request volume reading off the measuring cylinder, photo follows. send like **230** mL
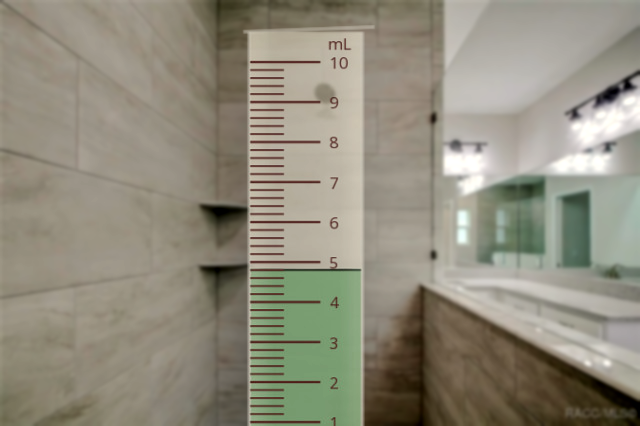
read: **4.8** mL
